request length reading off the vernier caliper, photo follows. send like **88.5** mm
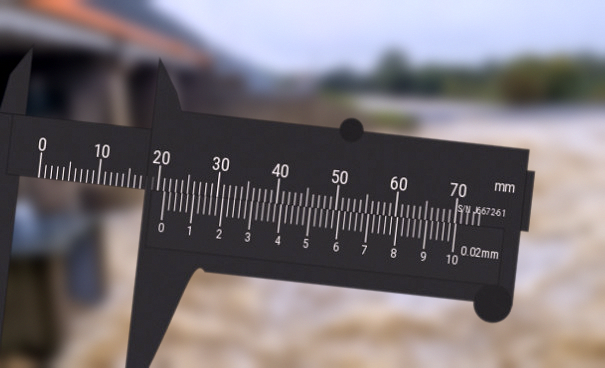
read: **21.2** mm
